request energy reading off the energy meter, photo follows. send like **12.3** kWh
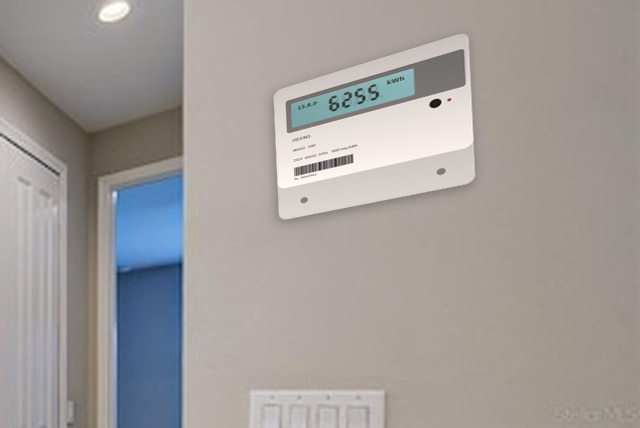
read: **6255** kWh
